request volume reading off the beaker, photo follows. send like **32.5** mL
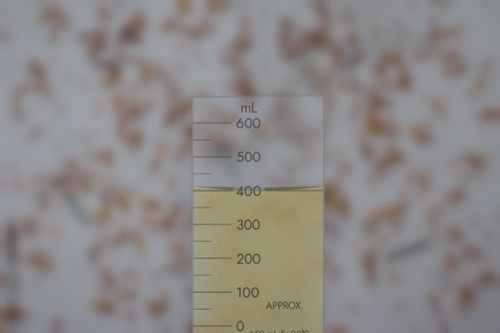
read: **400** mL
